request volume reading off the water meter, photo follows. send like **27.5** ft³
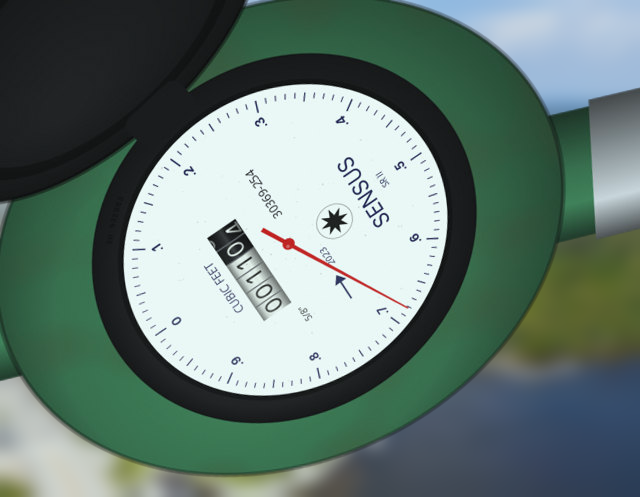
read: **1103.68** ft³
